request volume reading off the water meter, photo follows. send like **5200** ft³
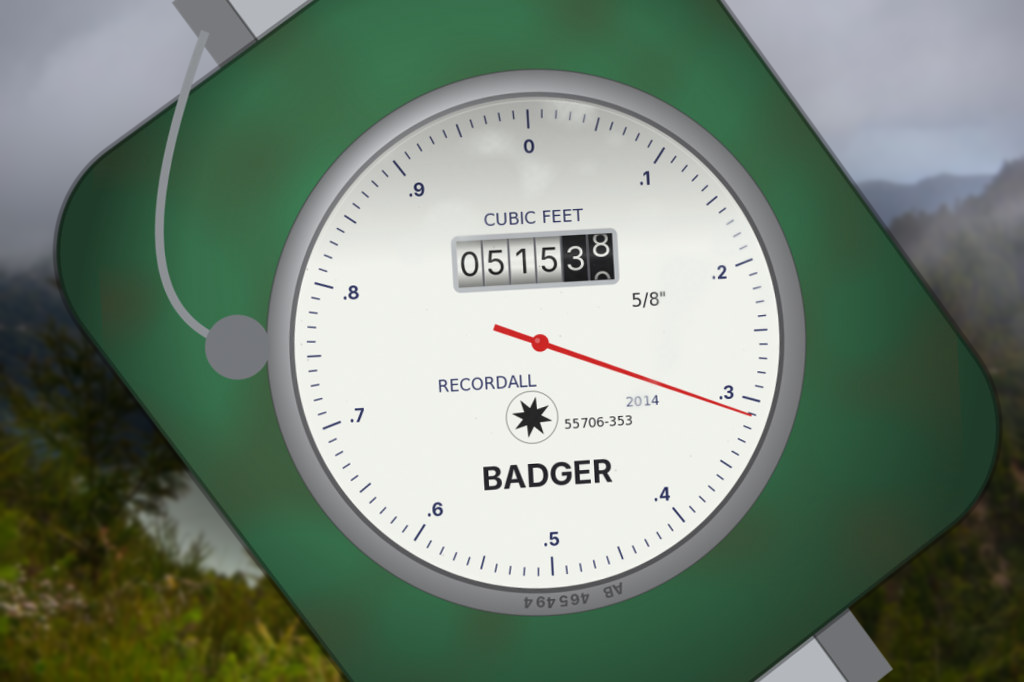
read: **51538.31** ft³
